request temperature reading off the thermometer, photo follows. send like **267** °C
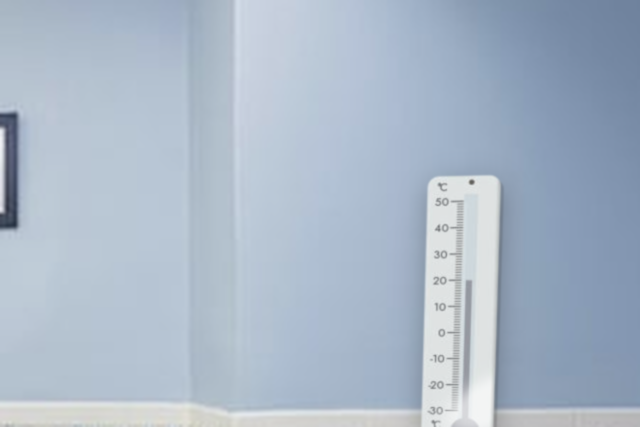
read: **20** °C
